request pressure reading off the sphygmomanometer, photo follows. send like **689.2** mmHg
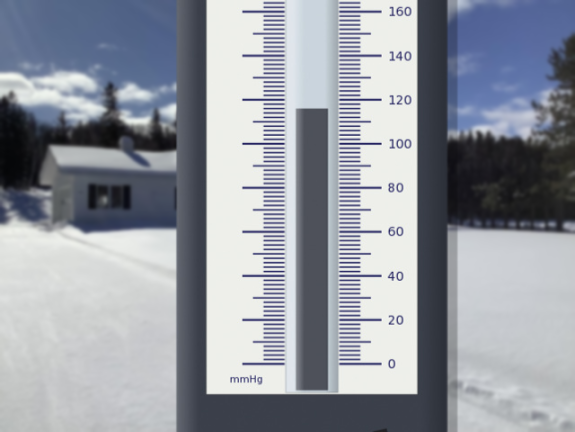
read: **116** mmHg
